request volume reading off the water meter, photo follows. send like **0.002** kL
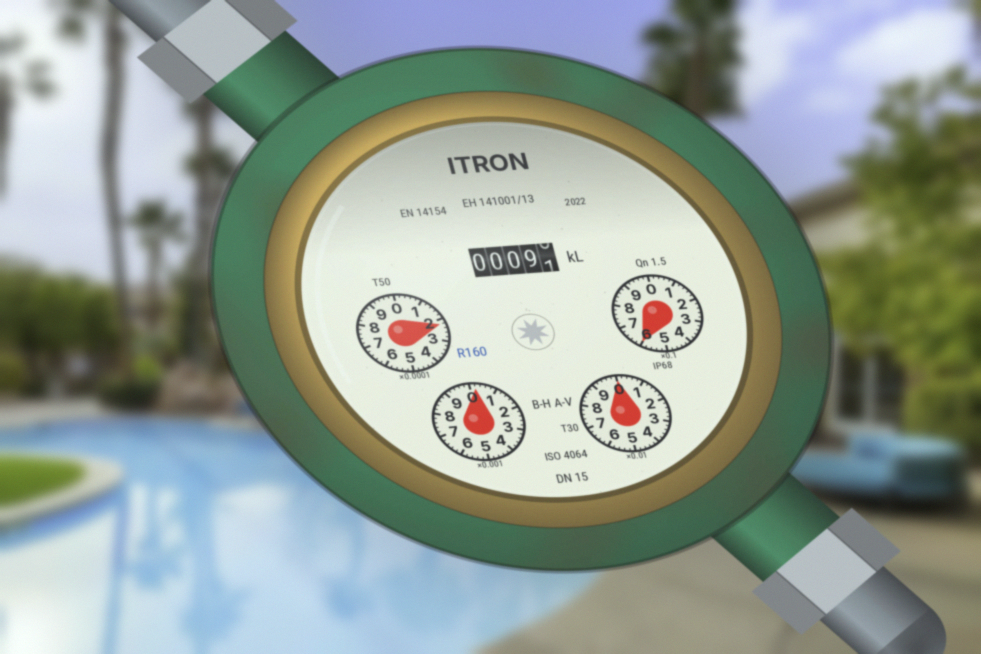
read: **90.6002** kL
